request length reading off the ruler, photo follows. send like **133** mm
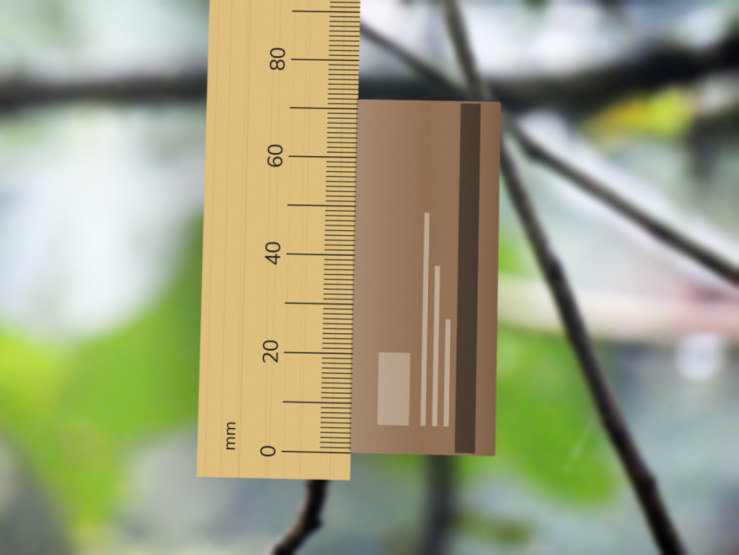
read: **72** mm
